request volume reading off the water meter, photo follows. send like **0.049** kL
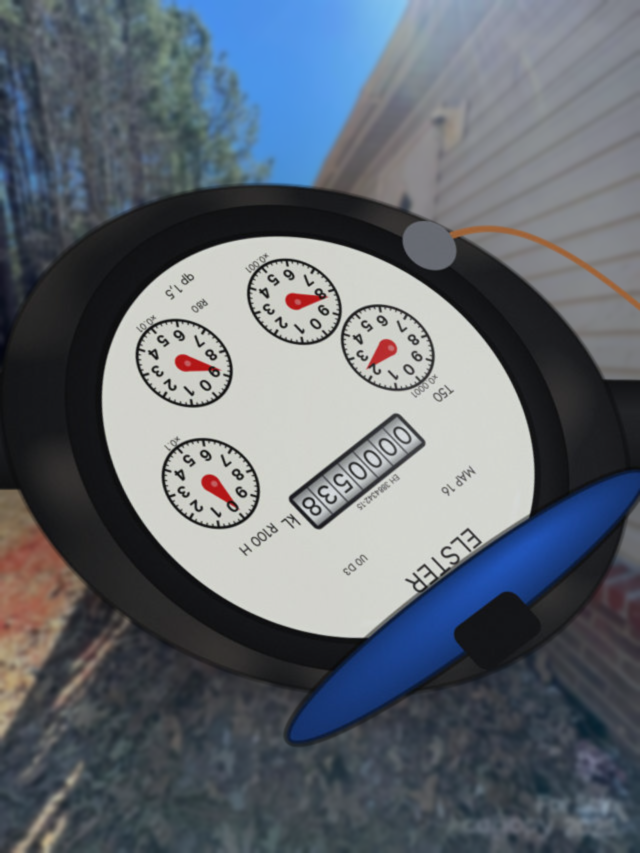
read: **537.9882** kL
